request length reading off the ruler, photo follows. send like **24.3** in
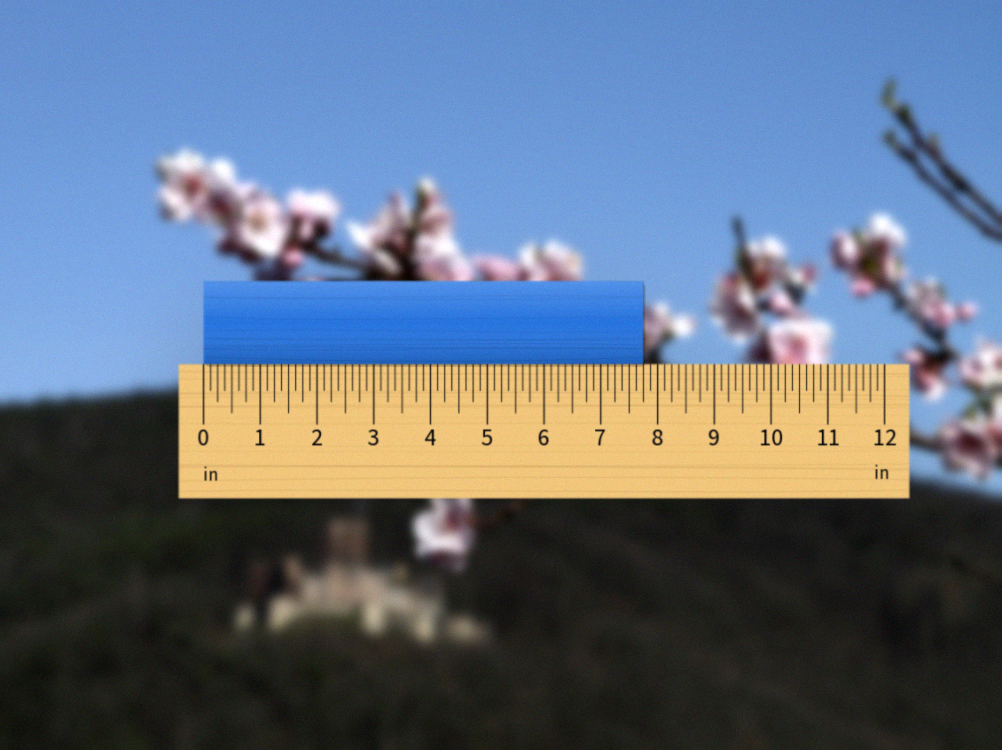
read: **7.75** in
